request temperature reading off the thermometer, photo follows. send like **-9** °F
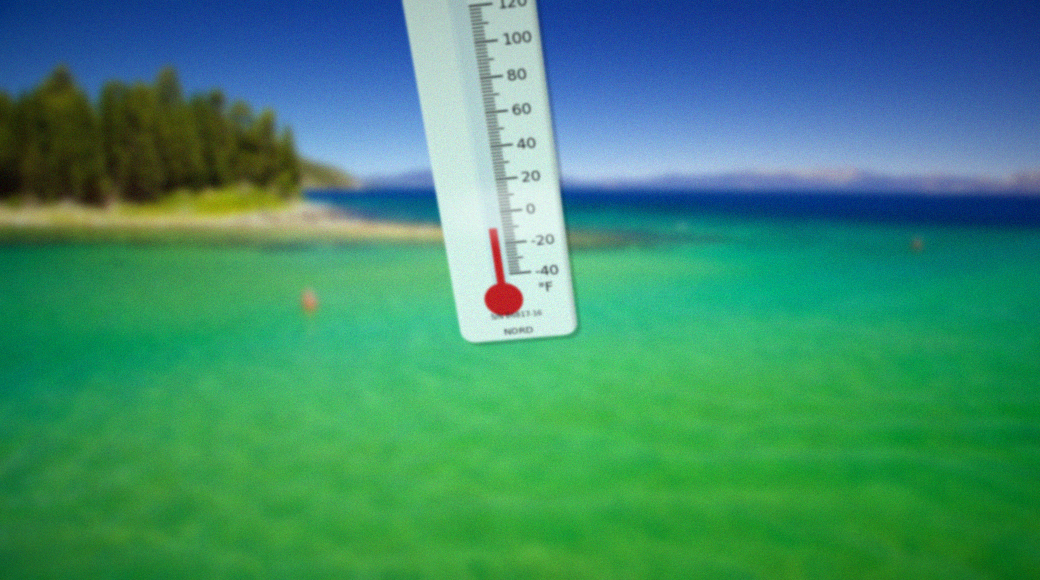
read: **-10** °F
